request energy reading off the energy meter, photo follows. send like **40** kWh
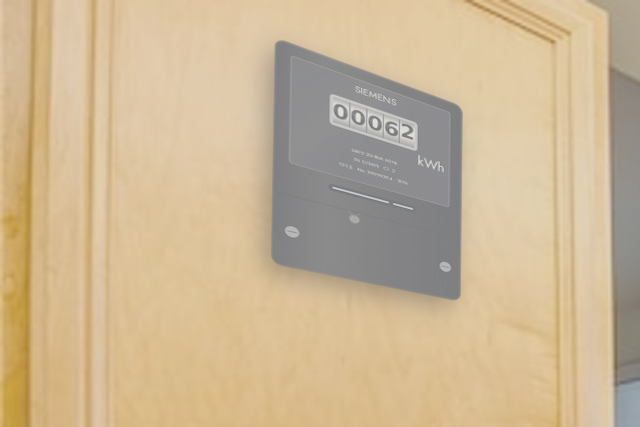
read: **62** kWh
